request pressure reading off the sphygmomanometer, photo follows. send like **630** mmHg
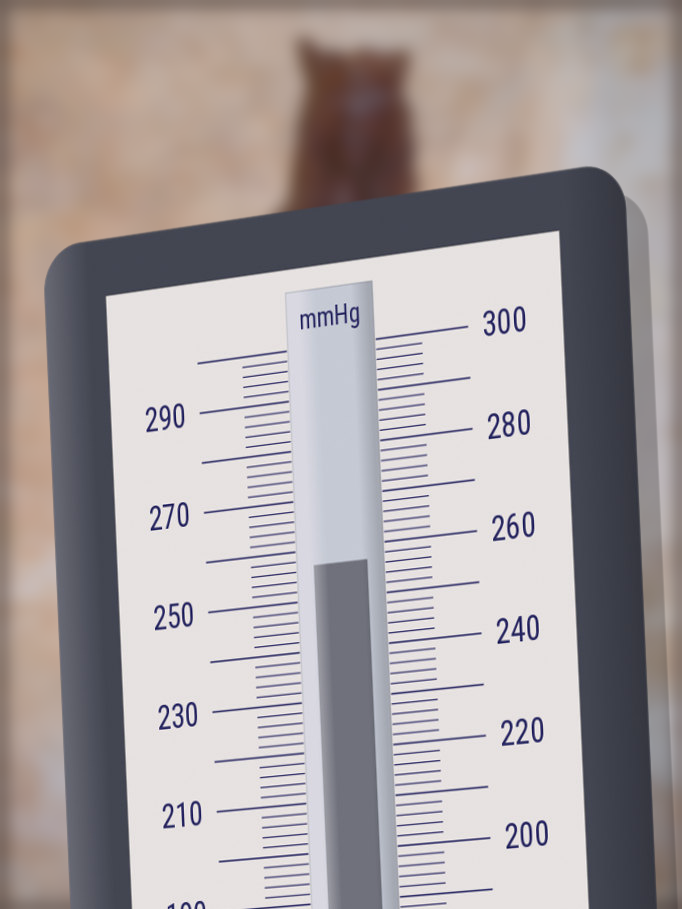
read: **257** mmHg
